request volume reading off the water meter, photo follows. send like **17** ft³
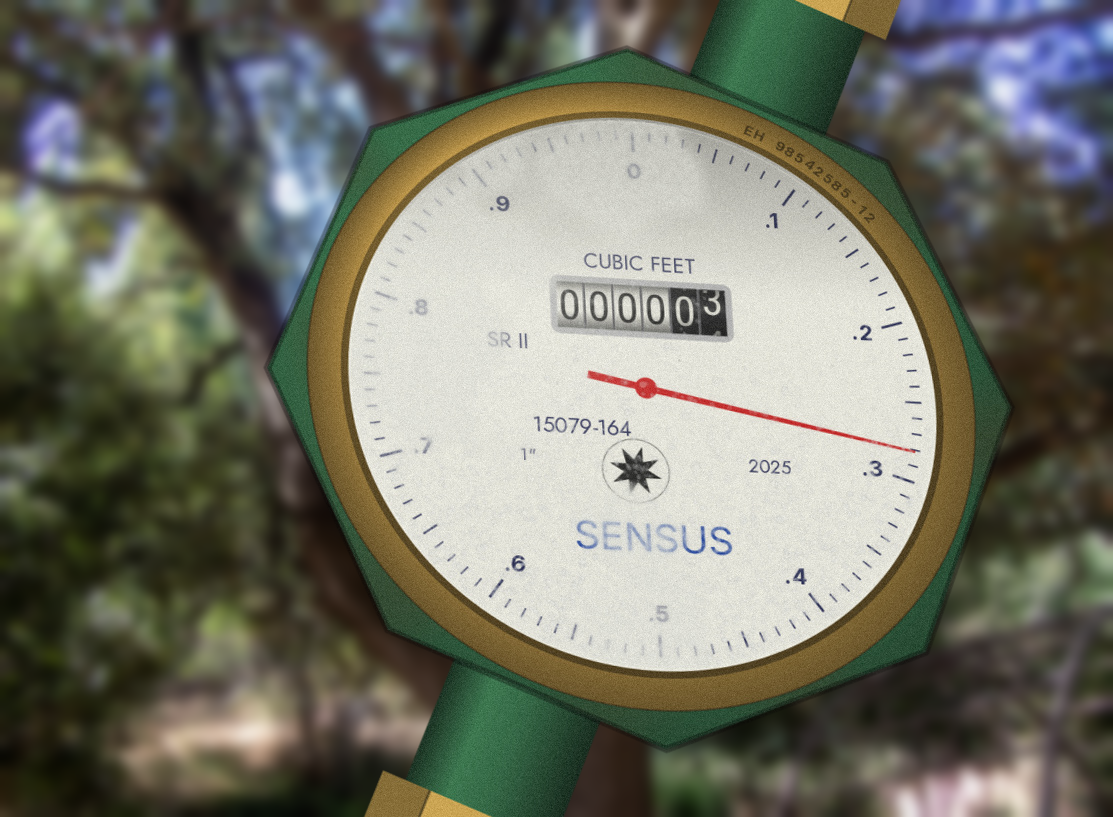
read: **3.28** ft³
